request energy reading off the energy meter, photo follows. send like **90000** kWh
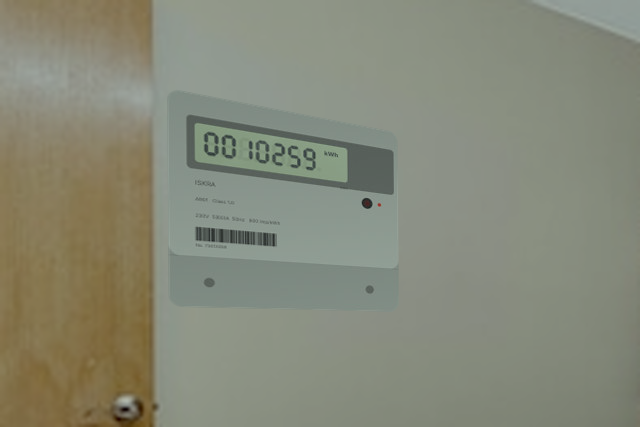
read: **10259** kWh
